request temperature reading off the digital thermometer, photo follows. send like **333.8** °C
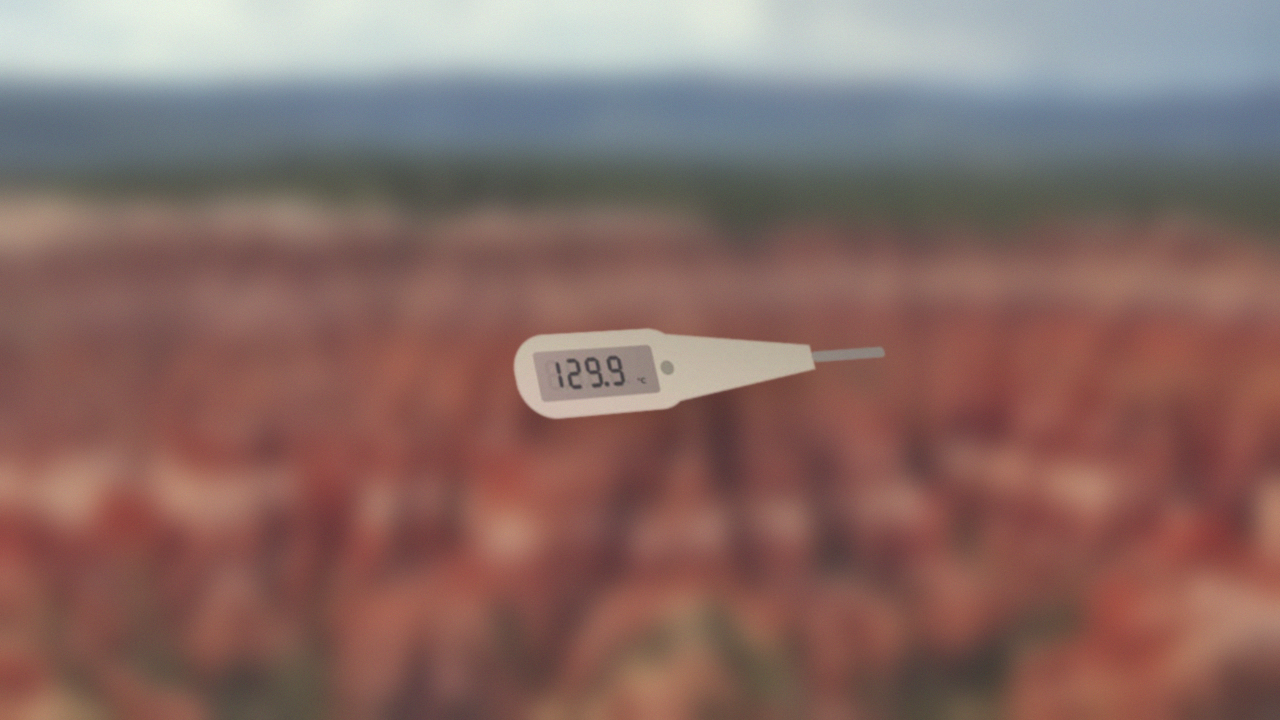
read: **129.9** °C
